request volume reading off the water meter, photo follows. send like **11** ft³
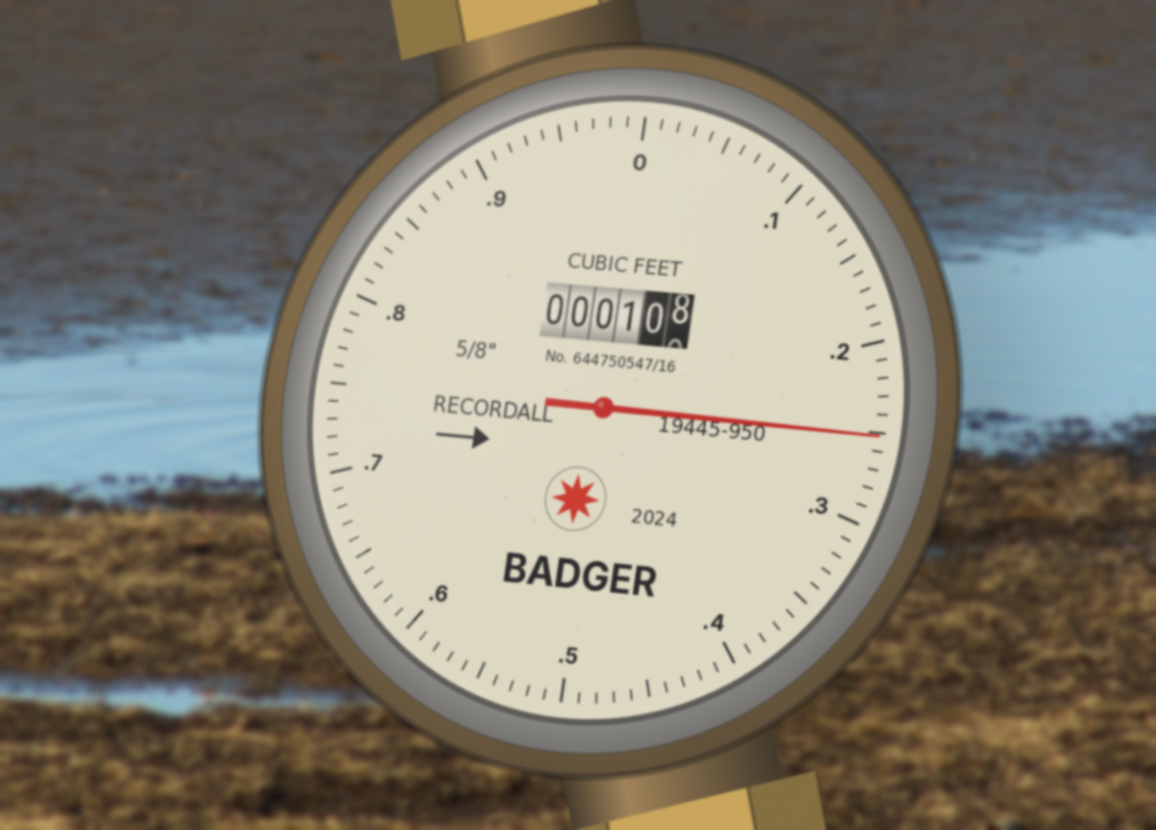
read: **108.25** ft³
